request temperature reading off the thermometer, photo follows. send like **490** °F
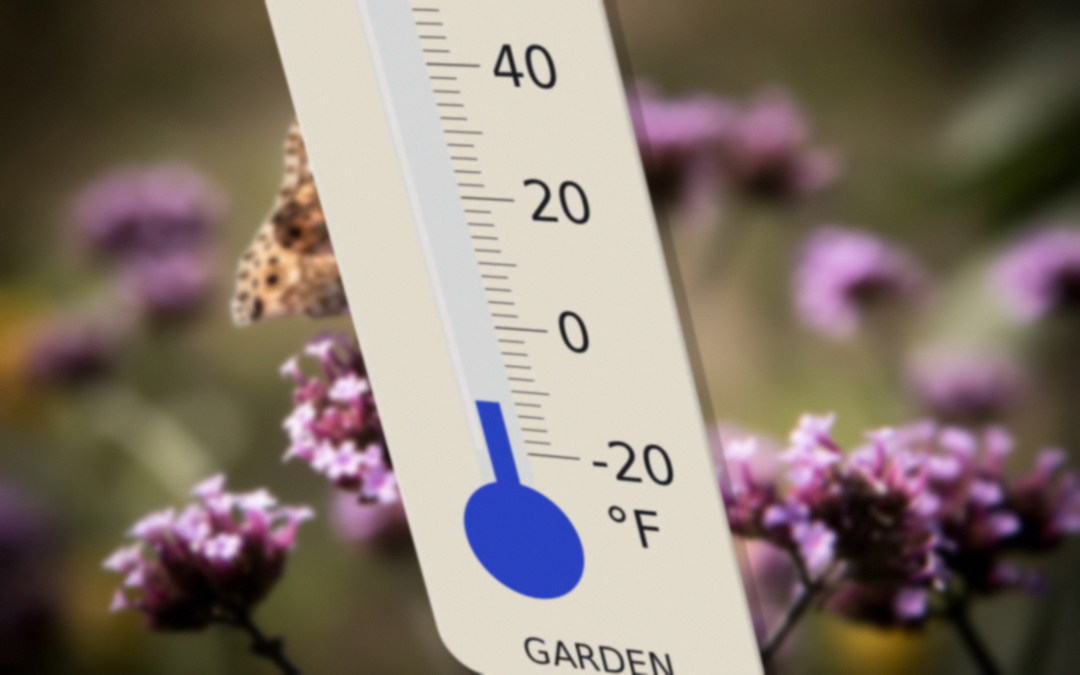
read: **-12** °F
